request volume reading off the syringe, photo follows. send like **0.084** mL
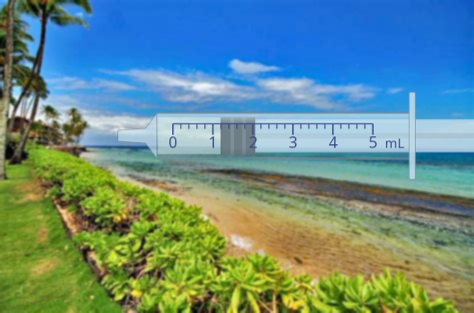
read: **1.2** mL
